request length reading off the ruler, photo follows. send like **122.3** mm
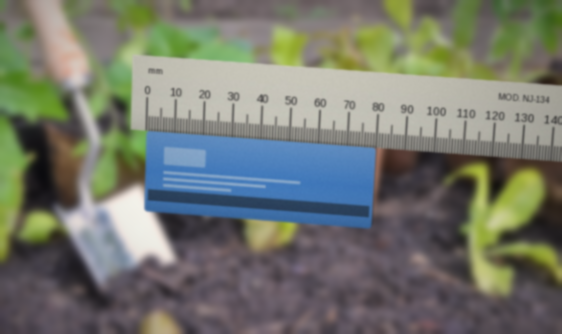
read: **80** mm
